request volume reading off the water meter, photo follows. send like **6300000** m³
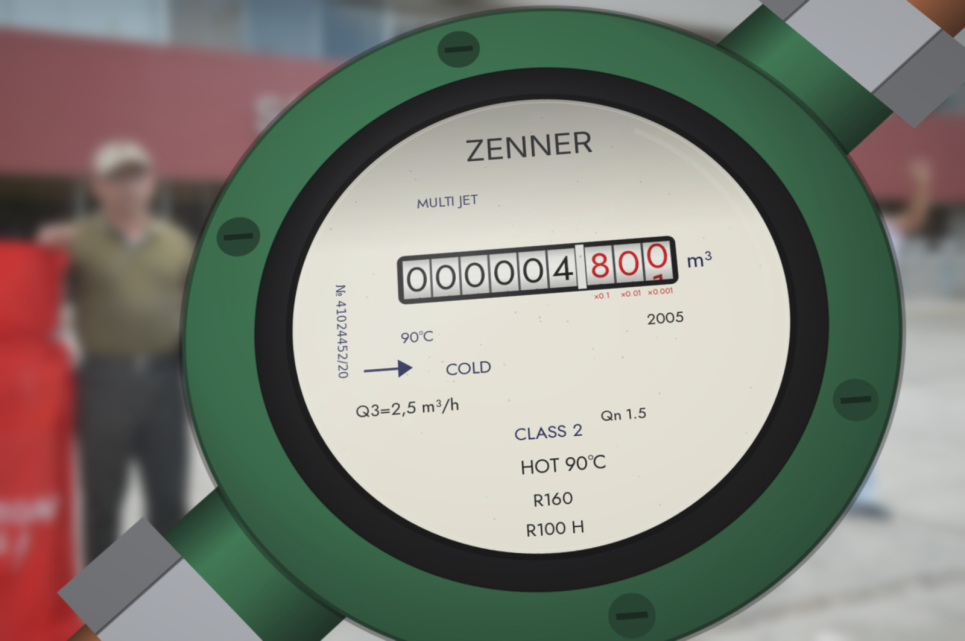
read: **4.800** m³
